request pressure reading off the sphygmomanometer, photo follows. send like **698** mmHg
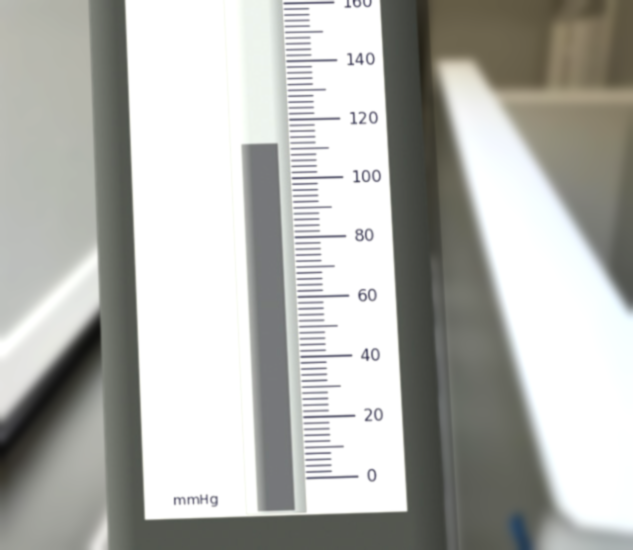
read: **112** mmHg
